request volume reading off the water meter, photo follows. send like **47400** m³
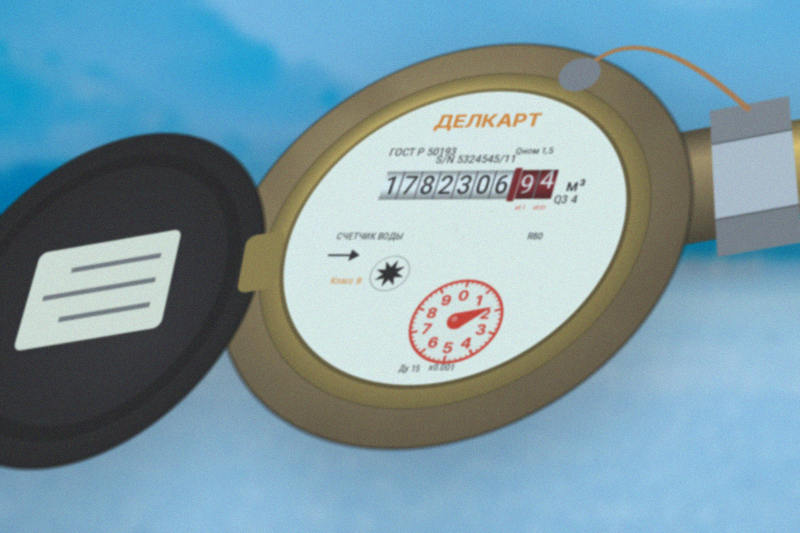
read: **1782306.941** m³
